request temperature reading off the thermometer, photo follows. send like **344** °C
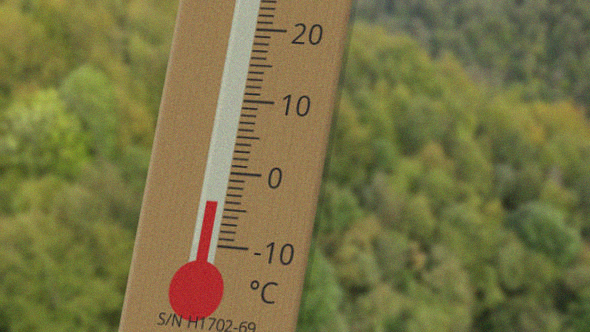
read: **-4** °C
